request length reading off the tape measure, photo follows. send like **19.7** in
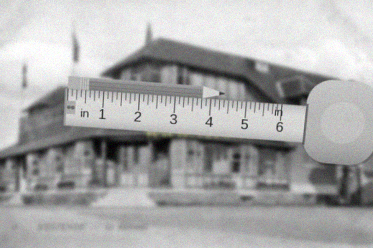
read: **4.375** in
